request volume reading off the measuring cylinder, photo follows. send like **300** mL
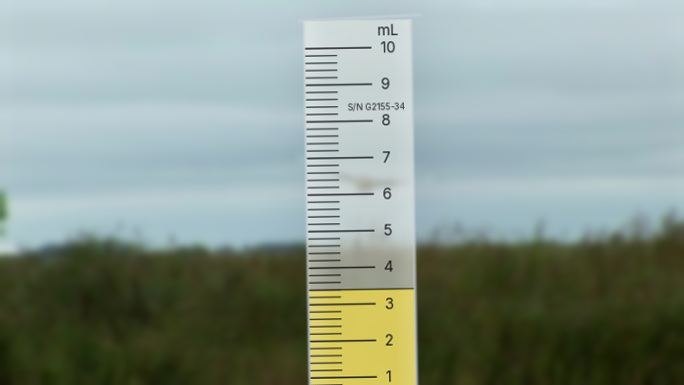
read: **3.4** mL
